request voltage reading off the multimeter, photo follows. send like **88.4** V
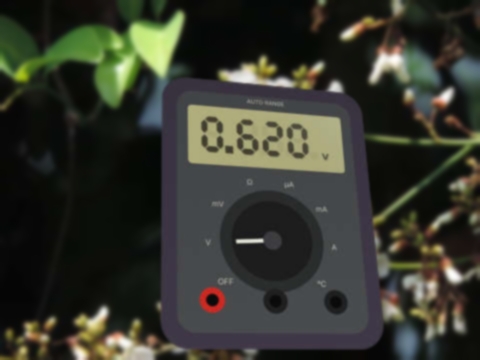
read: **0.620** V
